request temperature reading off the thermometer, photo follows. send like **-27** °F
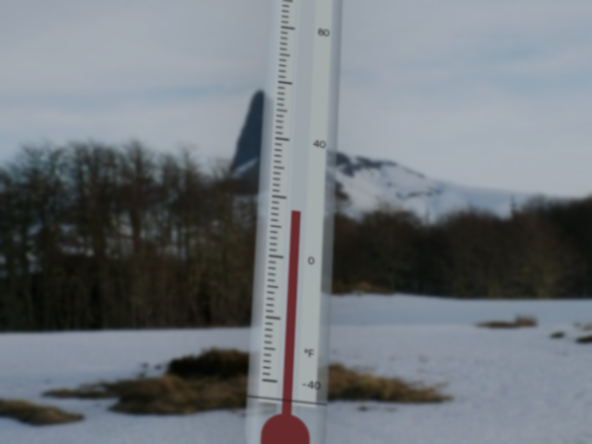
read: **16** °F
